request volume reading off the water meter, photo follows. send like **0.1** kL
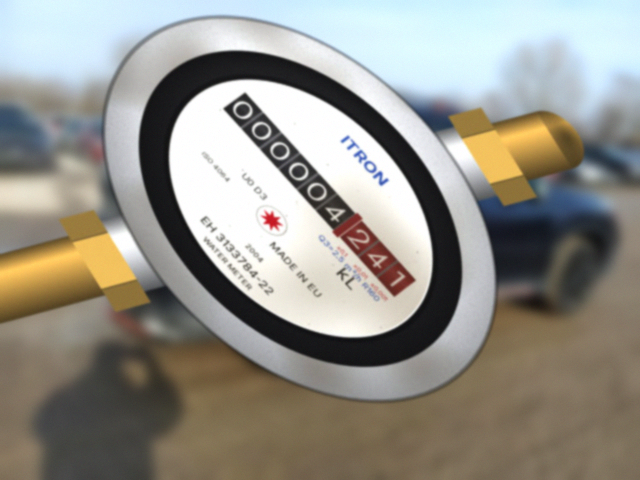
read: **4.241** kL
